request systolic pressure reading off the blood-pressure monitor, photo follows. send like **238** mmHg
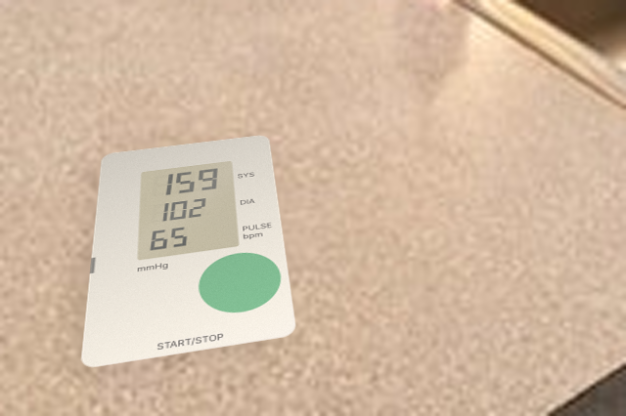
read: **159** mmHg
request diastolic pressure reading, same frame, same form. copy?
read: **102** mmHg
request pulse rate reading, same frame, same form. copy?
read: **65** bpm
